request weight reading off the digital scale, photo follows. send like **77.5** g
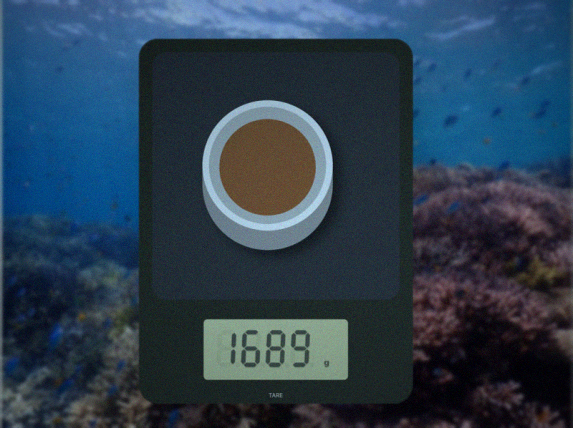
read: **1689** g
